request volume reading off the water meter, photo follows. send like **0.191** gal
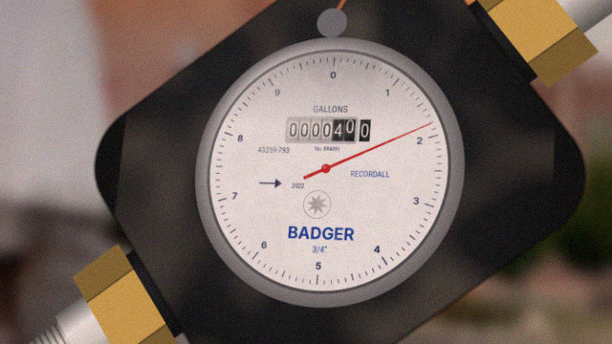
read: **401.8** gal
